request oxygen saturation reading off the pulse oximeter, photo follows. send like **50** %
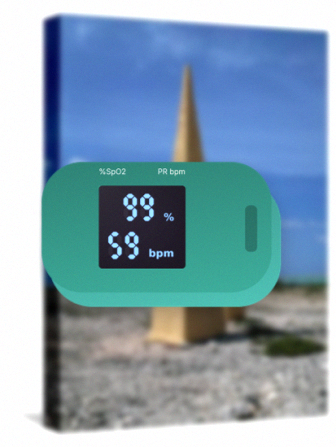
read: **99** %
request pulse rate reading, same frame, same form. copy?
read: **59** bpm
